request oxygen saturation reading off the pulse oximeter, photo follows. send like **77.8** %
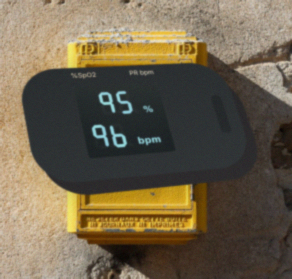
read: **95** %
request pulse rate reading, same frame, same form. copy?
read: **96** bpm
